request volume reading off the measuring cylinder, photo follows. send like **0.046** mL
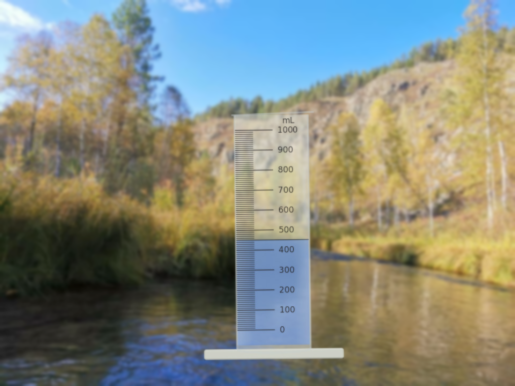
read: **450** mL
